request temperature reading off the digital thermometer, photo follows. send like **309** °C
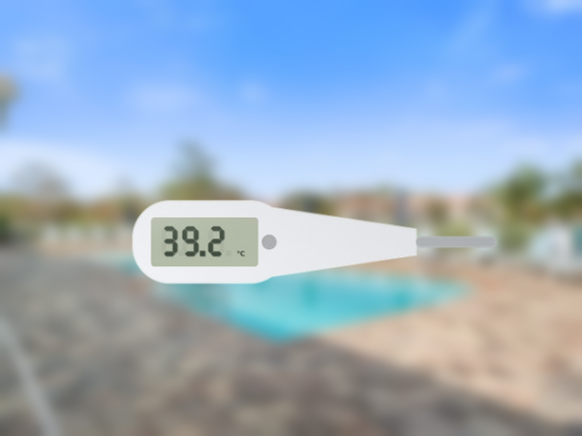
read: **39.2** °C
